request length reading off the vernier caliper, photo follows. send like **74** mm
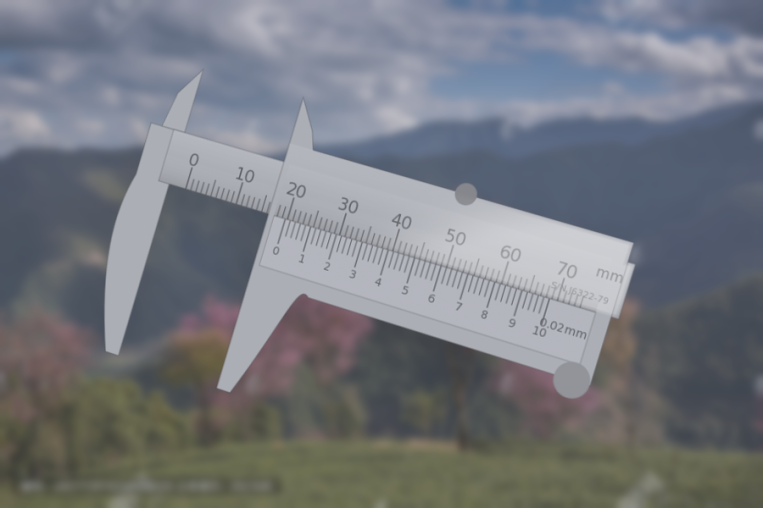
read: **19.6** mm
